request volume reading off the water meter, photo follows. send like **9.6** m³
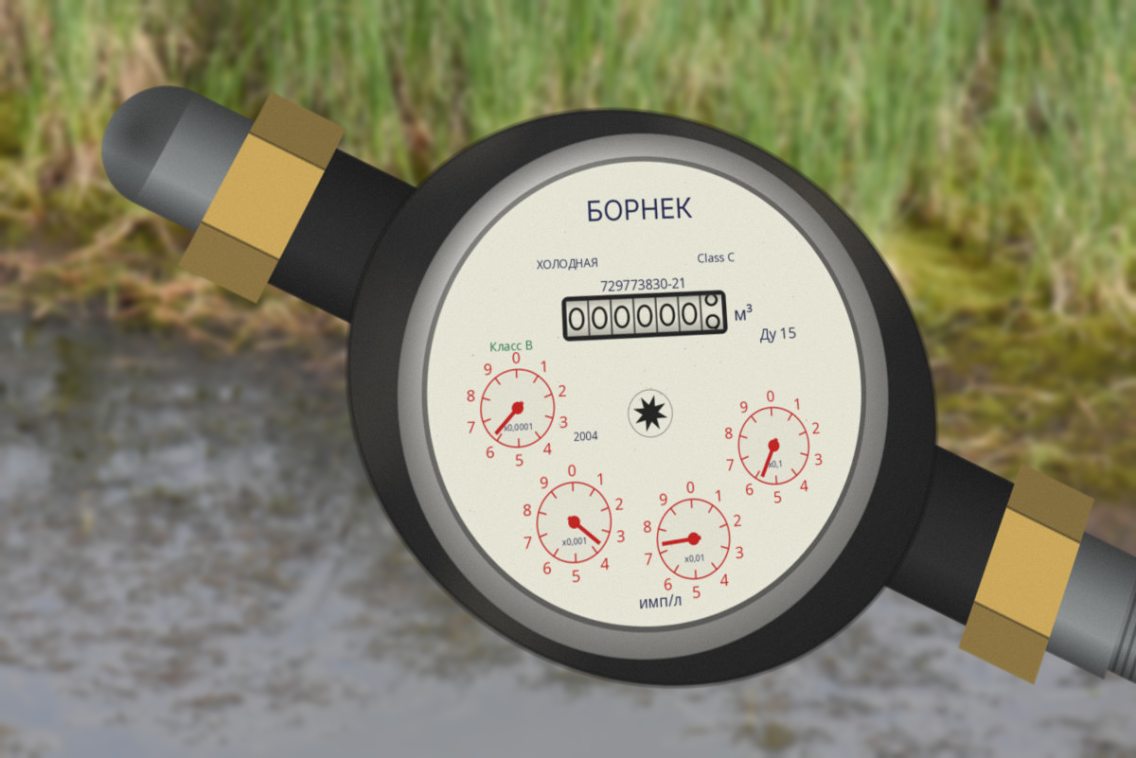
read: **8.5736** m³
